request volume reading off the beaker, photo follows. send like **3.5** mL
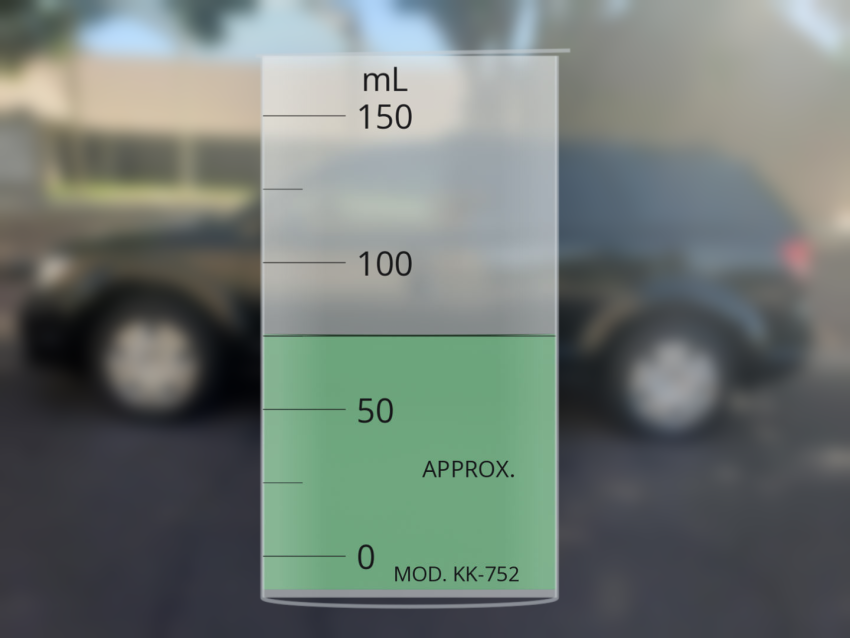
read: **75** mL
